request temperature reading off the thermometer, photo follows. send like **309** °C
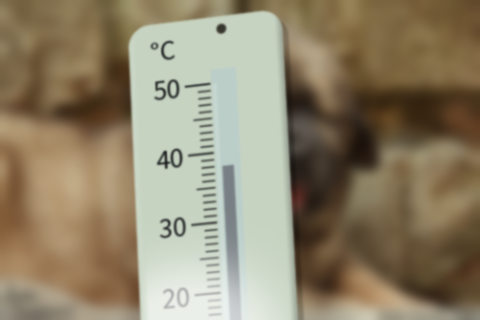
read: **38** °C
